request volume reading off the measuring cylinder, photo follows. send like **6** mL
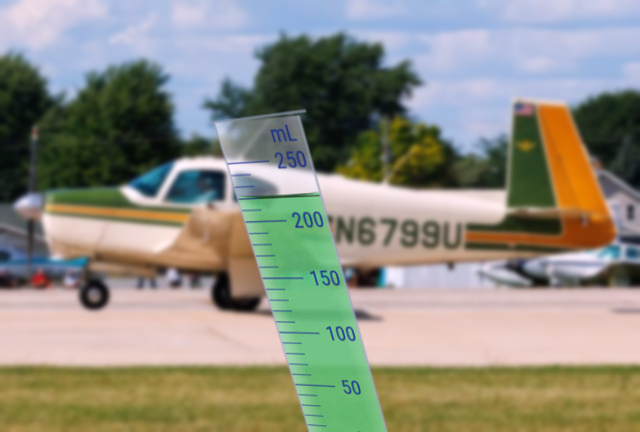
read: **220** mL
